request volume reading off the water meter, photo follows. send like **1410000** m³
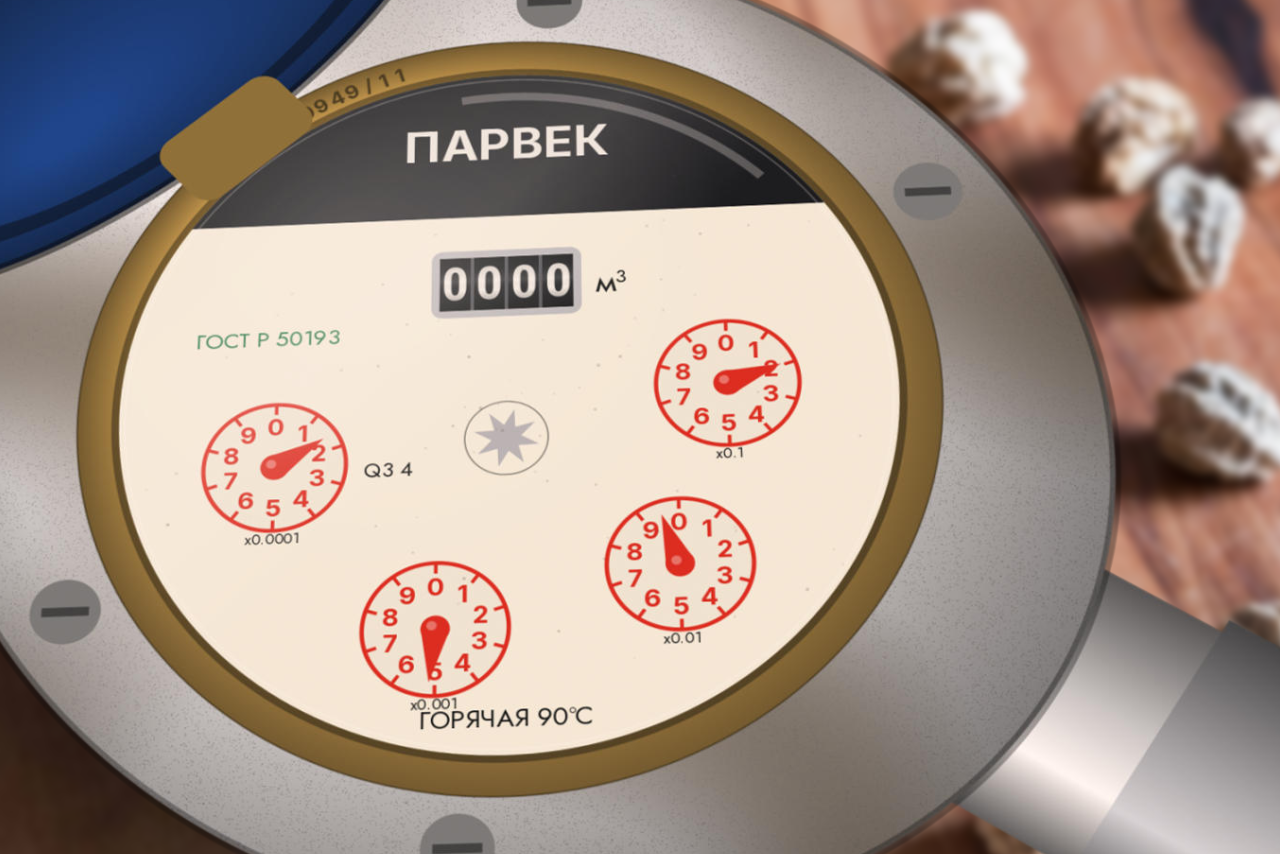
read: **0.1951** m³
